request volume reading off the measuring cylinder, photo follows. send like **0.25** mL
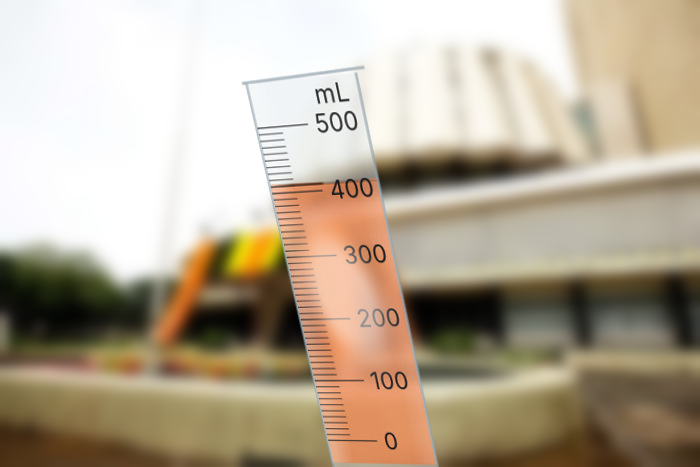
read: **410** mL
